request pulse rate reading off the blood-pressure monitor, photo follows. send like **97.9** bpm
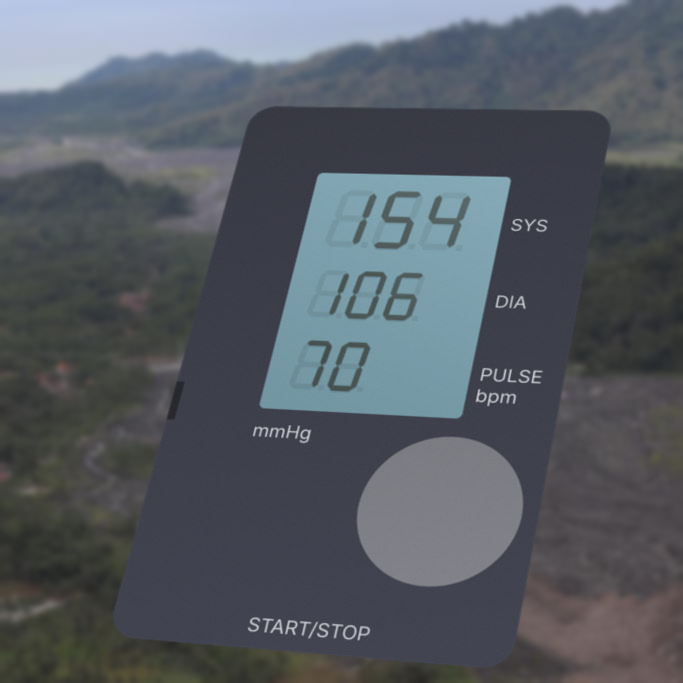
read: **70** bpm
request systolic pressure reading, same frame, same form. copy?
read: **154** mmHg
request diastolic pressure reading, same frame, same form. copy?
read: **106** mmHg
